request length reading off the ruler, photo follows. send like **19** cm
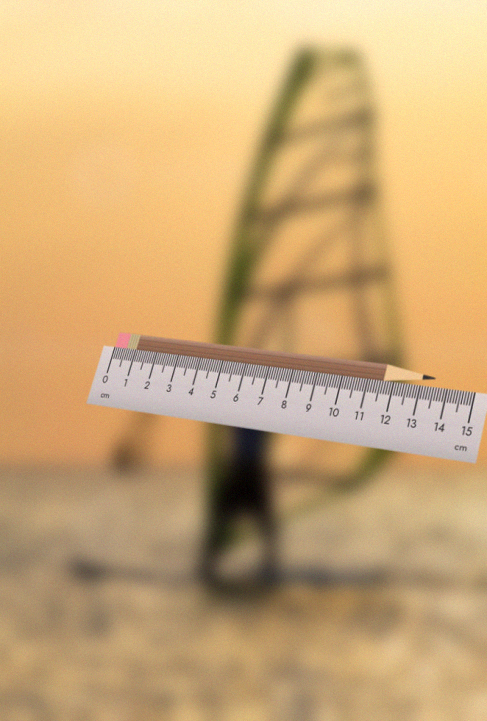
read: **13.5** cm
